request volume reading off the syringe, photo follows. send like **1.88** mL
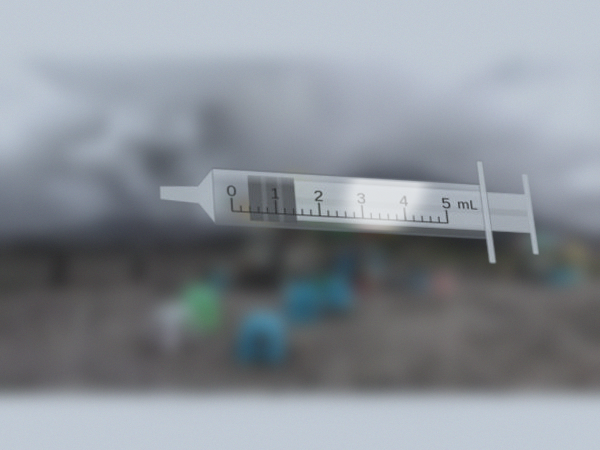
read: **0.4** mL
